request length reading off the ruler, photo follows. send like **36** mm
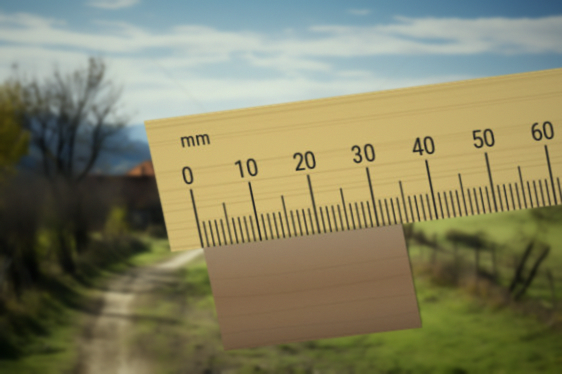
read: **34** mm
